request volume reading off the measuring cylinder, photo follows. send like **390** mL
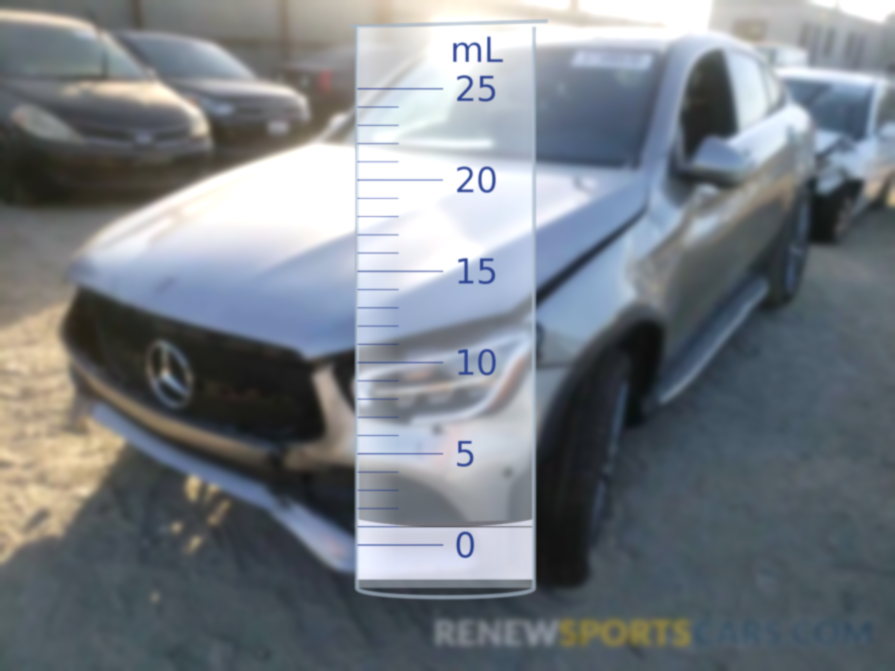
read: **1** mL
